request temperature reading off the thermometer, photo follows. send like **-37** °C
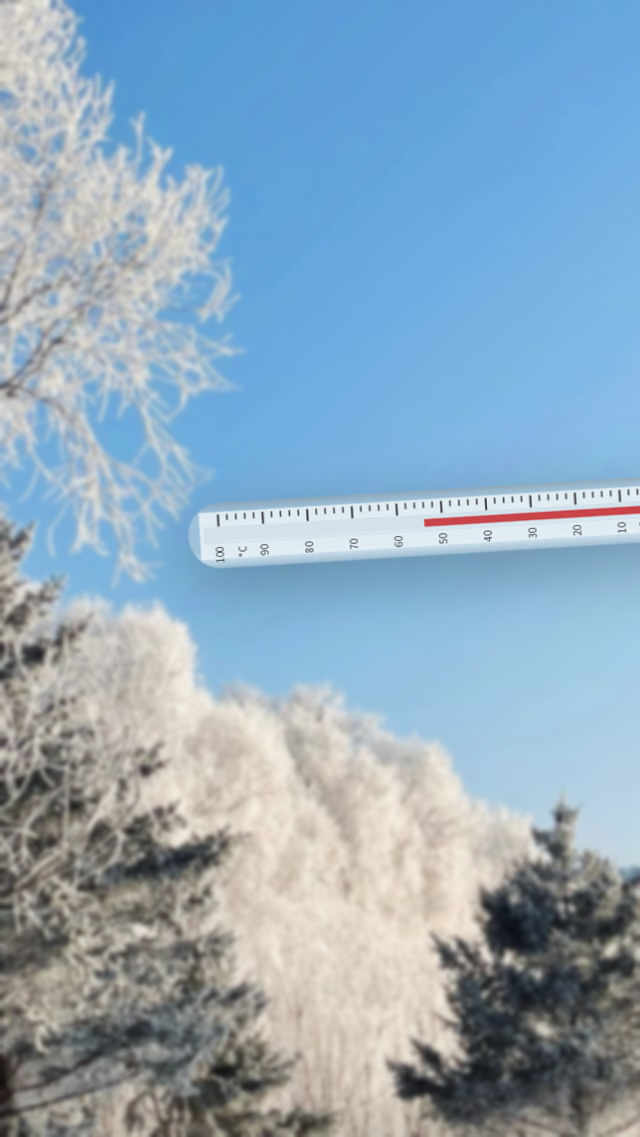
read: **54** °C
